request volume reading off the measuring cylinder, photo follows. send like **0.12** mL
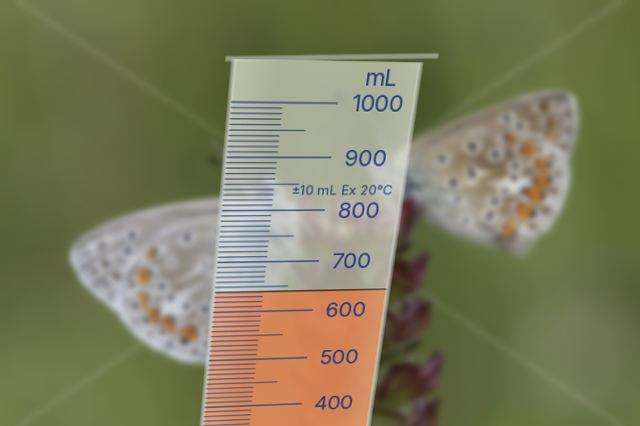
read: **640** mL
